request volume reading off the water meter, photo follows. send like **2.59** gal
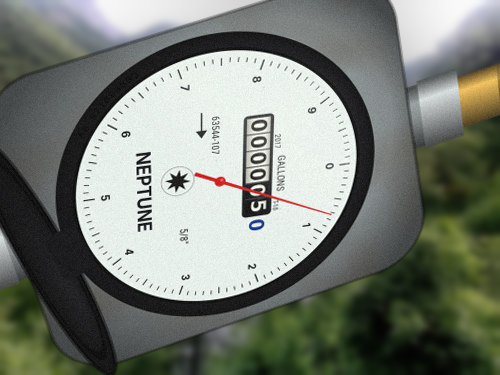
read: **50.7** gal
